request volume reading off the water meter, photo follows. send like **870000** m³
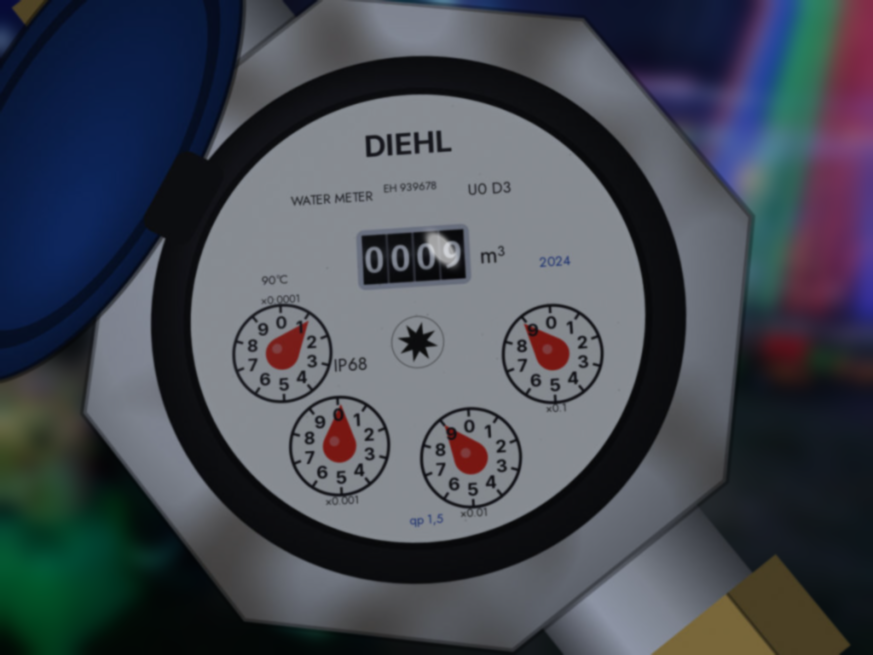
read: **9.8901** m³
